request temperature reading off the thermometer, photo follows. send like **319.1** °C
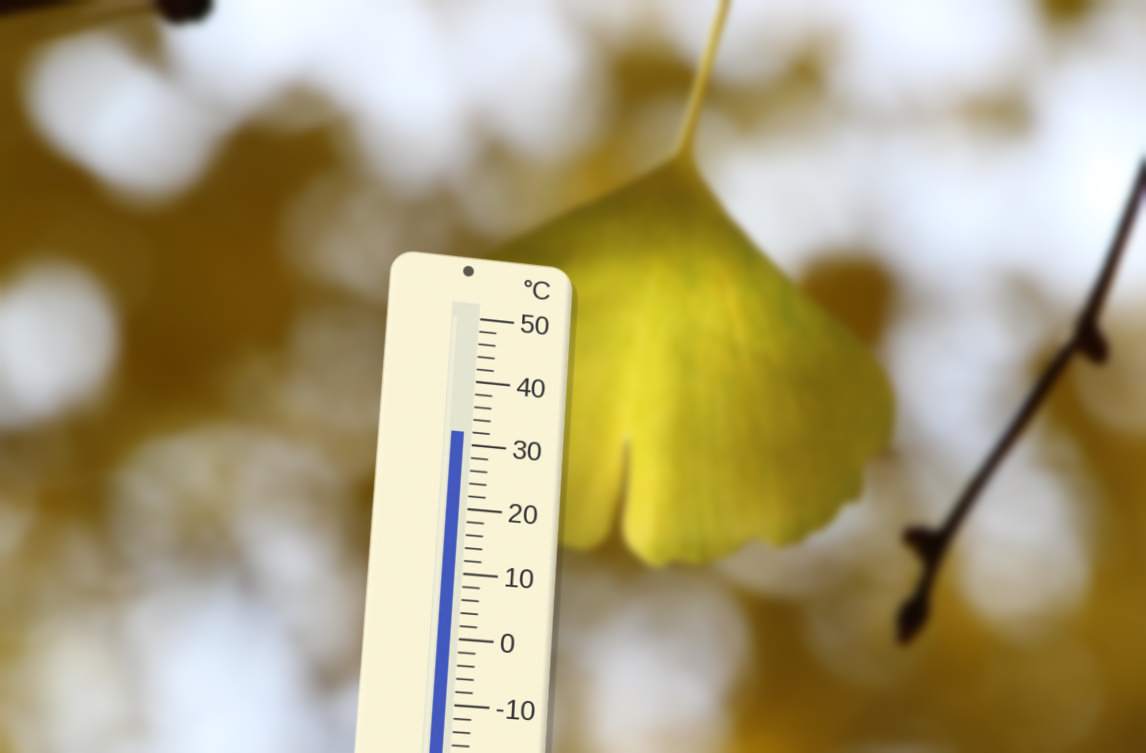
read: **32** °C
